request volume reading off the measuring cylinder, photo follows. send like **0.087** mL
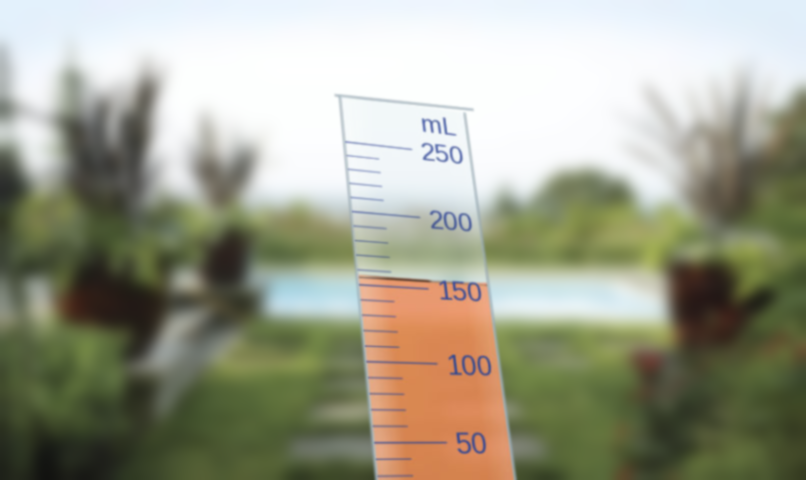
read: **155** mL
